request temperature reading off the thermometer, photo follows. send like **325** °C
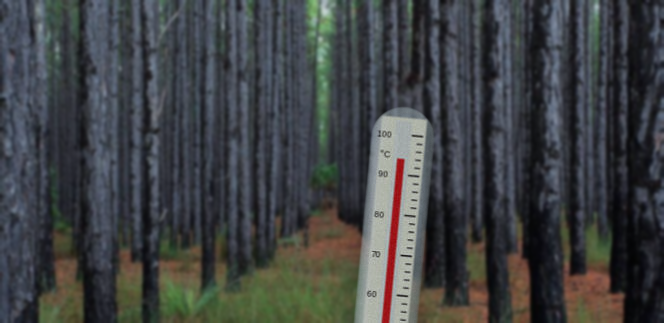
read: **94** °C
